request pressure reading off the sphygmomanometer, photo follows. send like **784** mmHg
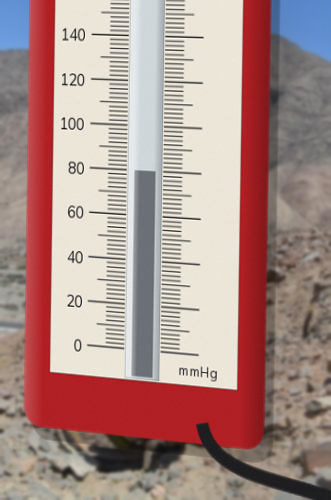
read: **80** mmHg
